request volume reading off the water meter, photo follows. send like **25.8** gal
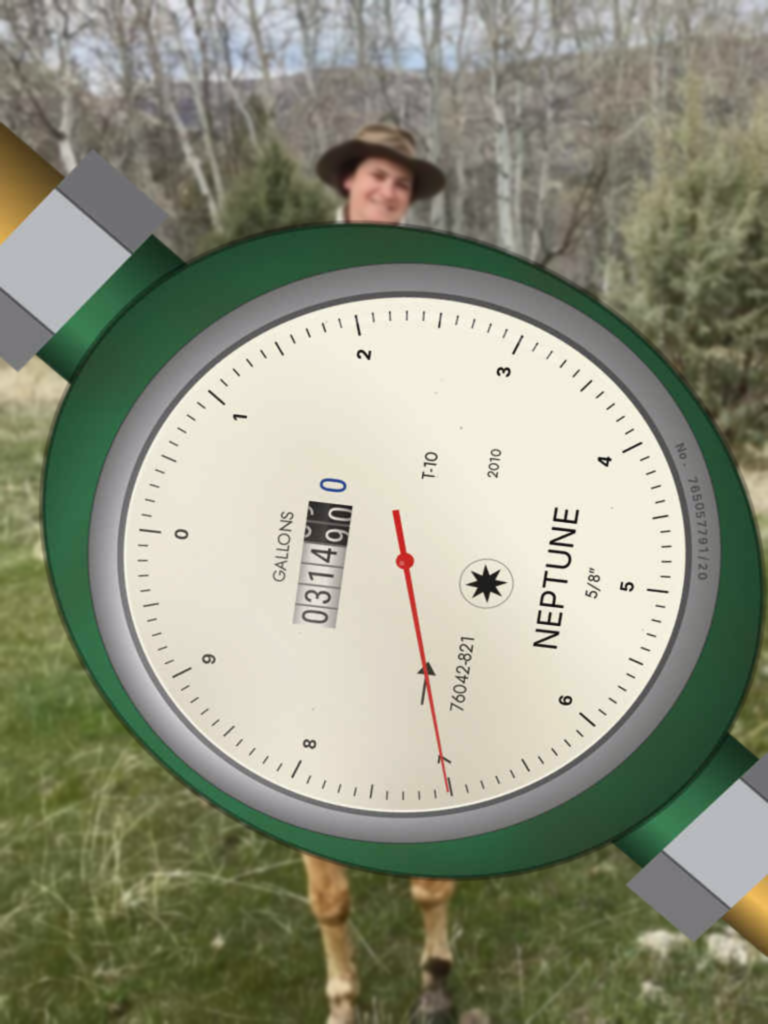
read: **314897.0** gal
